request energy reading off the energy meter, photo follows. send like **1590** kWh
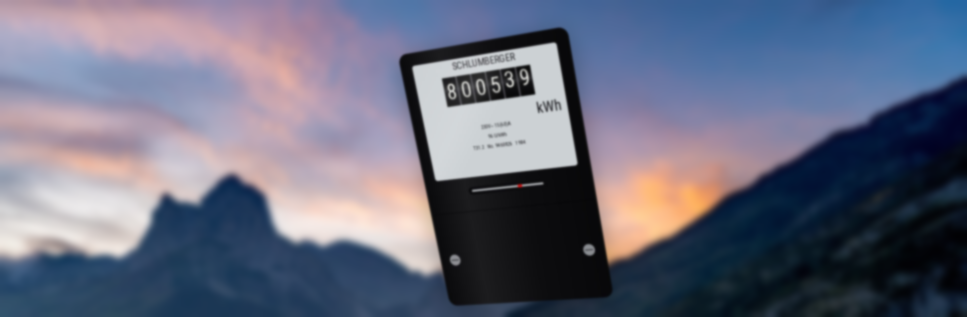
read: **800539** kWh
